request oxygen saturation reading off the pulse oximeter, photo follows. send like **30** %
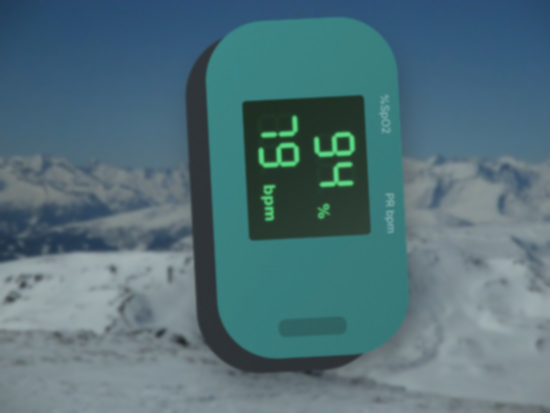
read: **94** %
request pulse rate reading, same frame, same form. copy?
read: **79** bpm
